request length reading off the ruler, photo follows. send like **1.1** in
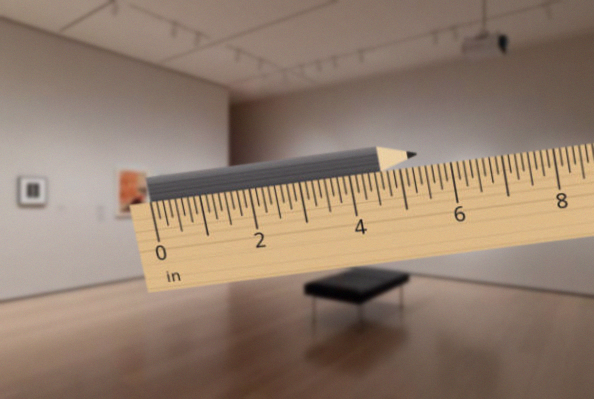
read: **5.375** in
